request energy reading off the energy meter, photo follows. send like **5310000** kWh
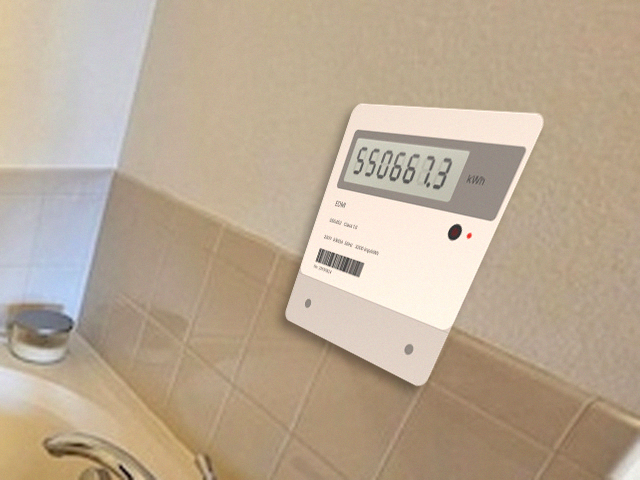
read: **550667.3** kWh
